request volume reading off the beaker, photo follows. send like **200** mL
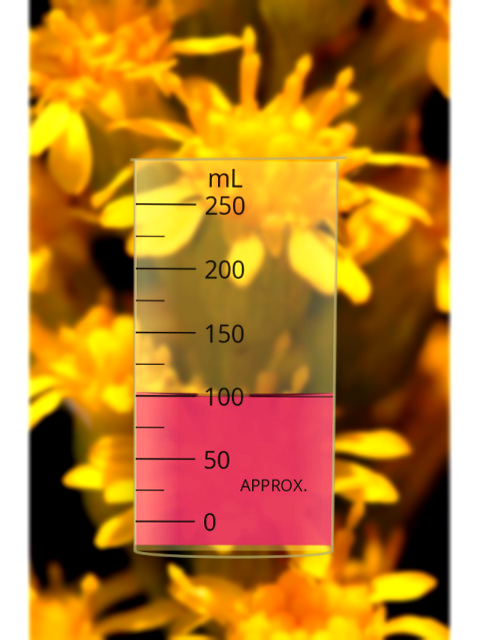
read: **100** mL
